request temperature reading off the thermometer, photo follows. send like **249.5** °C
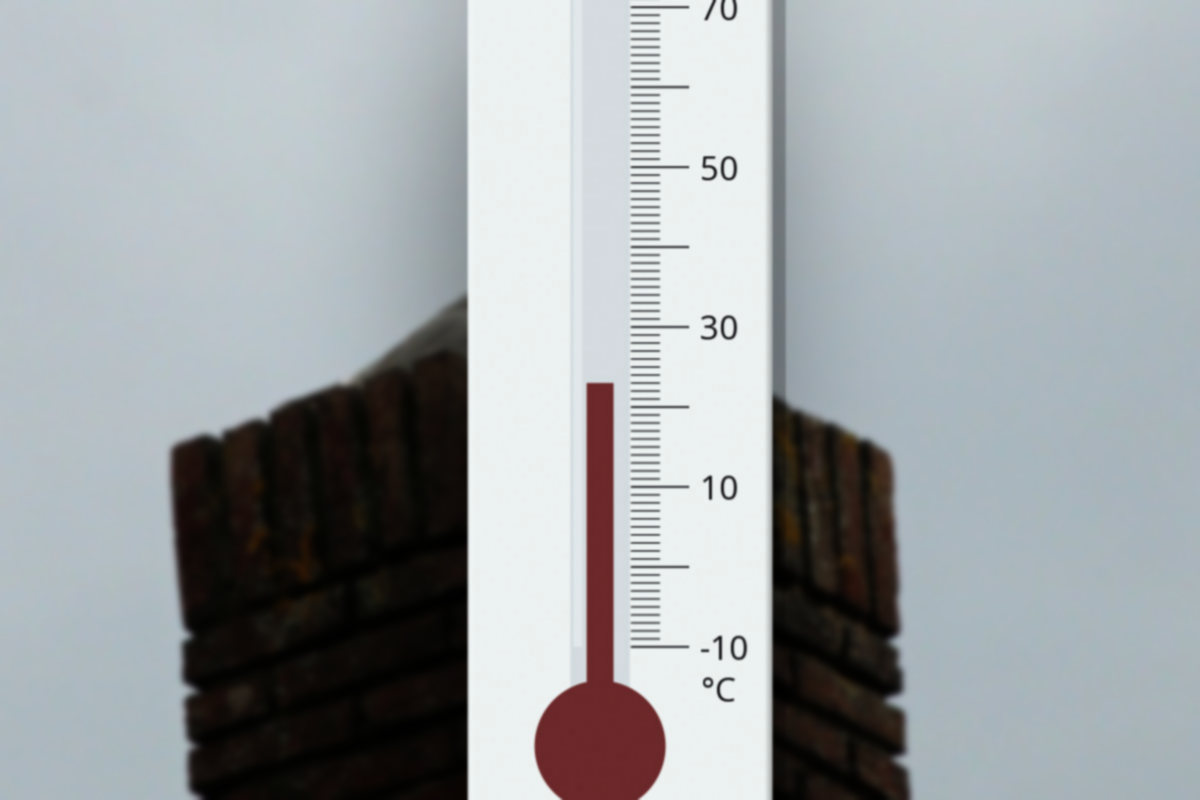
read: **23** °C
